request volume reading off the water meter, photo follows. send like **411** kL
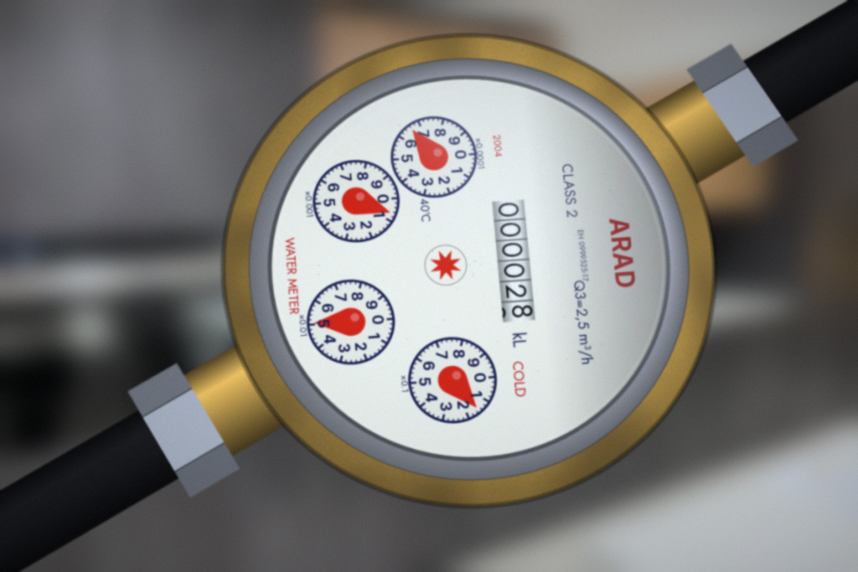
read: **28.1506** kL
